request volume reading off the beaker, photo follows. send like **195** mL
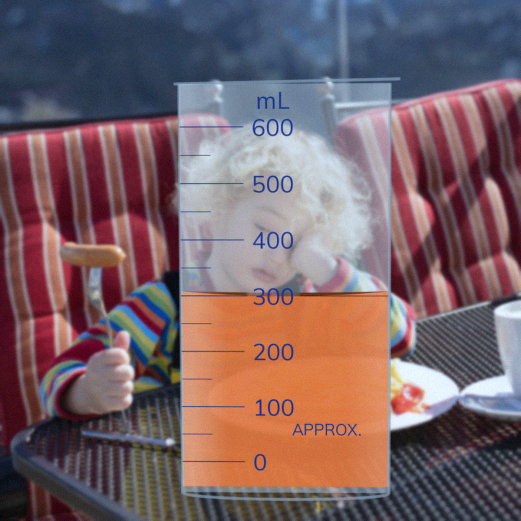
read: **300** mL
